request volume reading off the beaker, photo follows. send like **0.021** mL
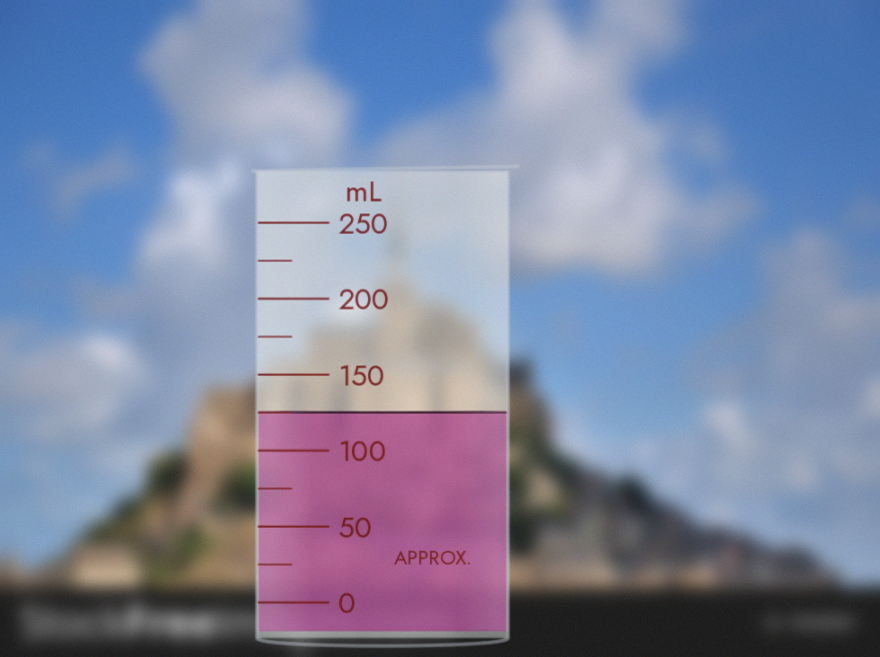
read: **125** mL
